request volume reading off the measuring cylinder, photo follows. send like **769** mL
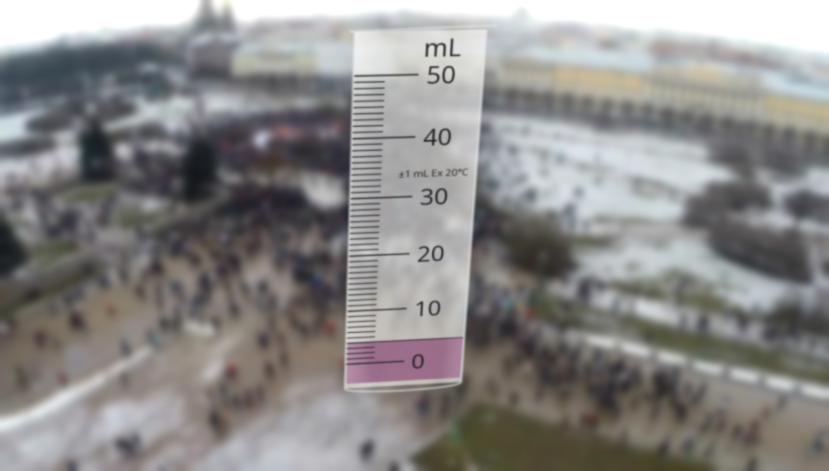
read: **4** mL
